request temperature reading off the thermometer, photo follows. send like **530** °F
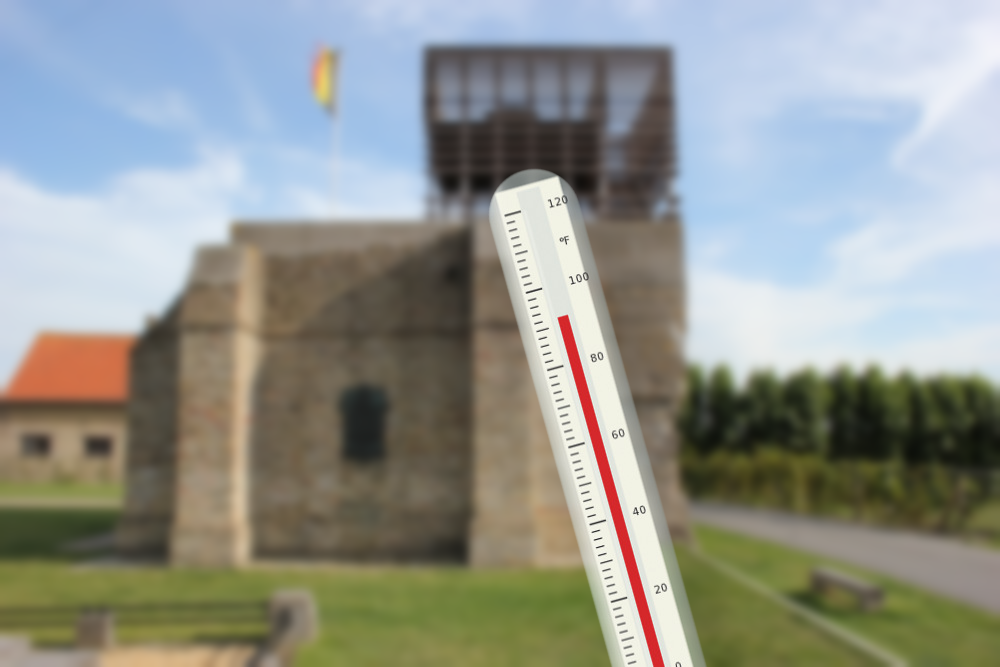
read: **92** °F
